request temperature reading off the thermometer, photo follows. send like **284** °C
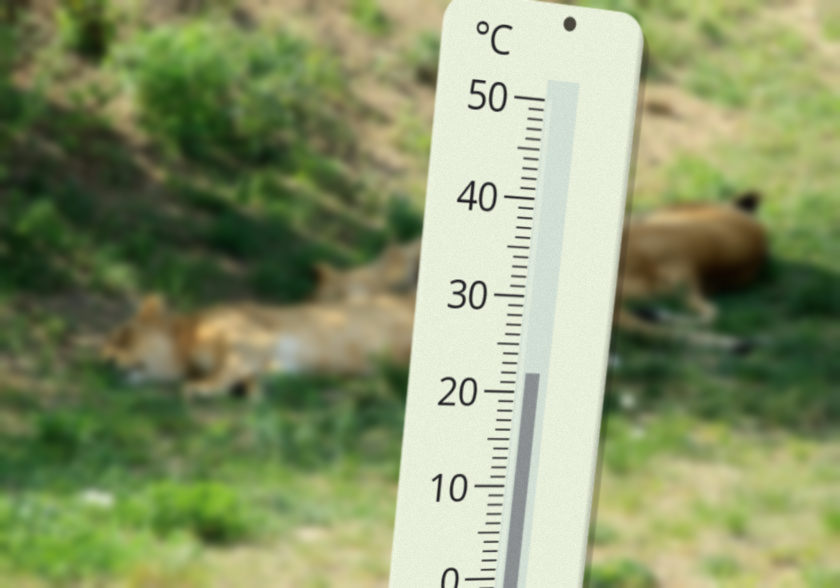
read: **22** °C
